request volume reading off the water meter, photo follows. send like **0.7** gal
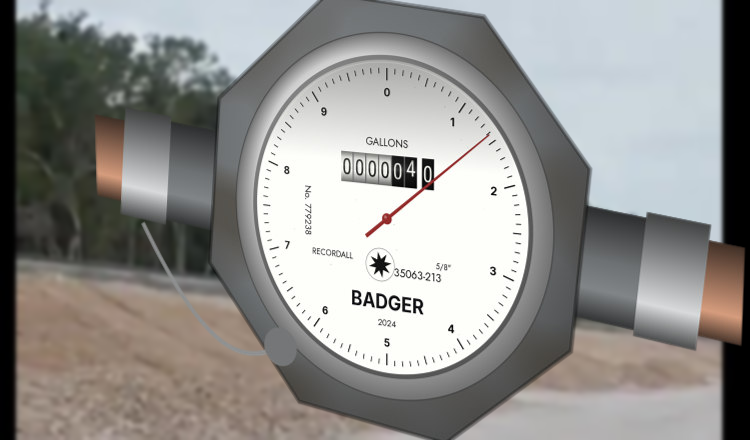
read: **41.4** gal
